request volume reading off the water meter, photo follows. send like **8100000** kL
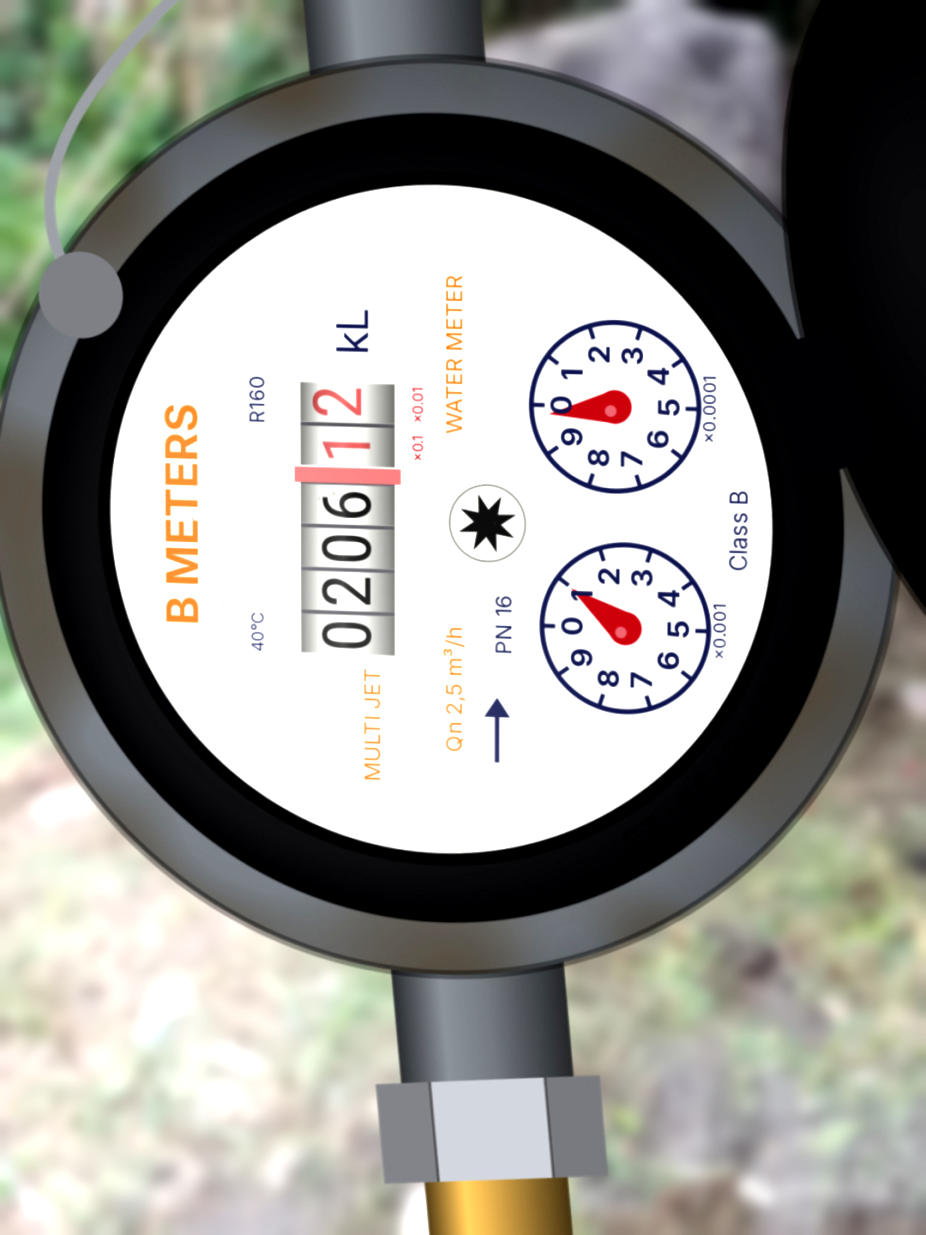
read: **206.1209** kL
